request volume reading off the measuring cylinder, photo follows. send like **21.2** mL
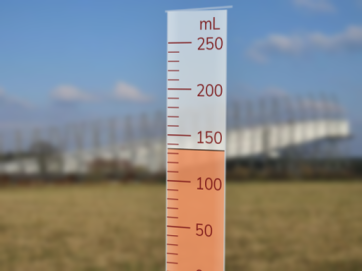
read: **135** mL
